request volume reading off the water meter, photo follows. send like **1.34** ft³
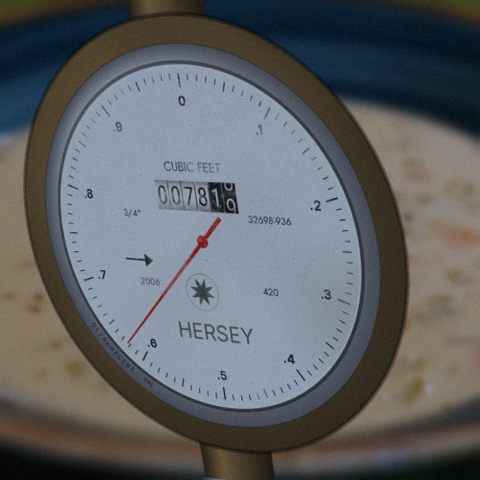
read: **7818.62** ft³
